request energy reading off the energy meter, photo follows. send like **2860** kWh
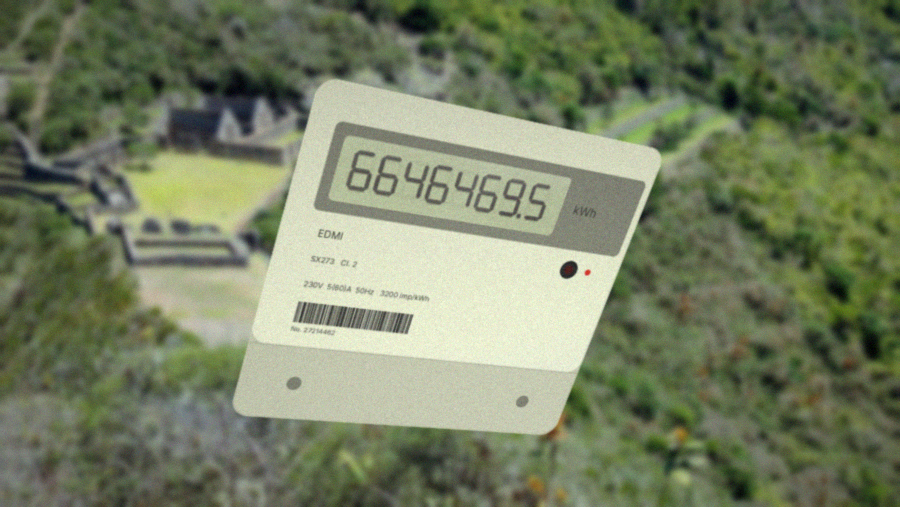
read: **6646469.5** kWh
